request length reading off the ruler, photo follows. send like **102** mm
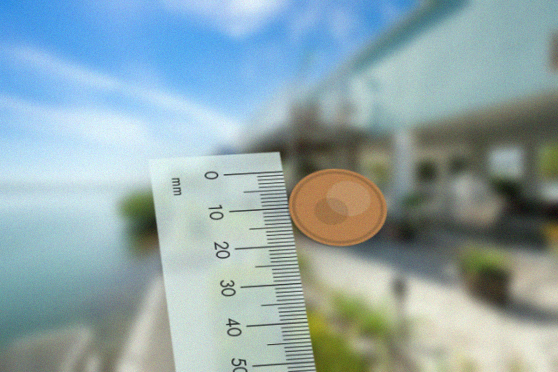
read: **21** mm
